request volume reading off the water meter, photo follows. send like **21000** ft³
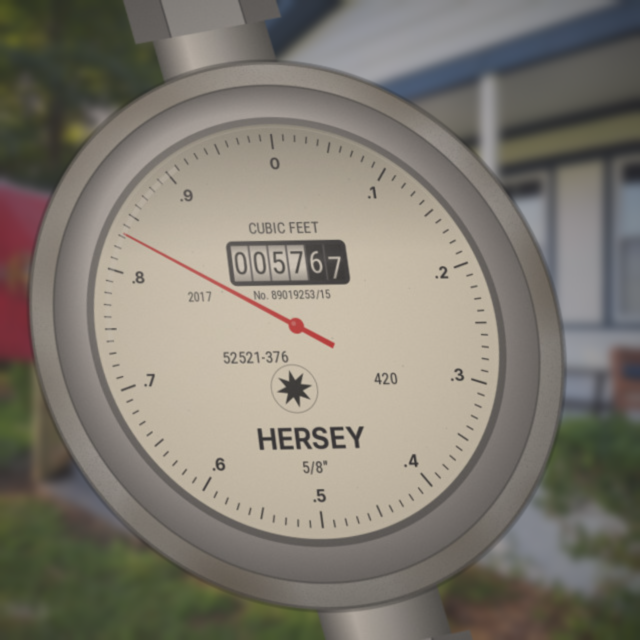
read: **5766.83** ft³
